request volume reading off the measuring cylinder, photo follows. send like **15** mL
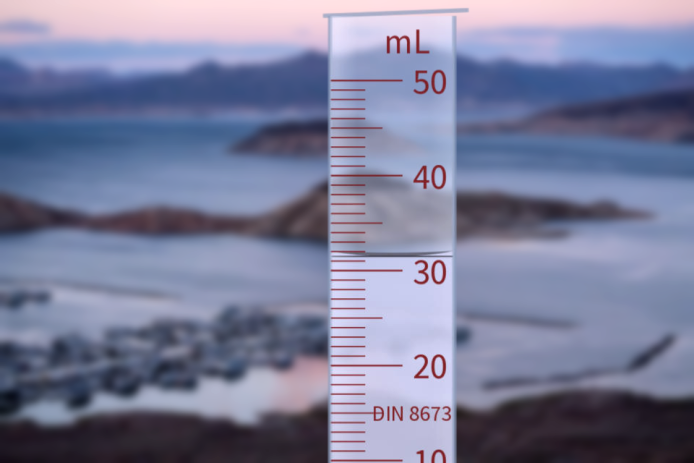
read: **31.5** mL
